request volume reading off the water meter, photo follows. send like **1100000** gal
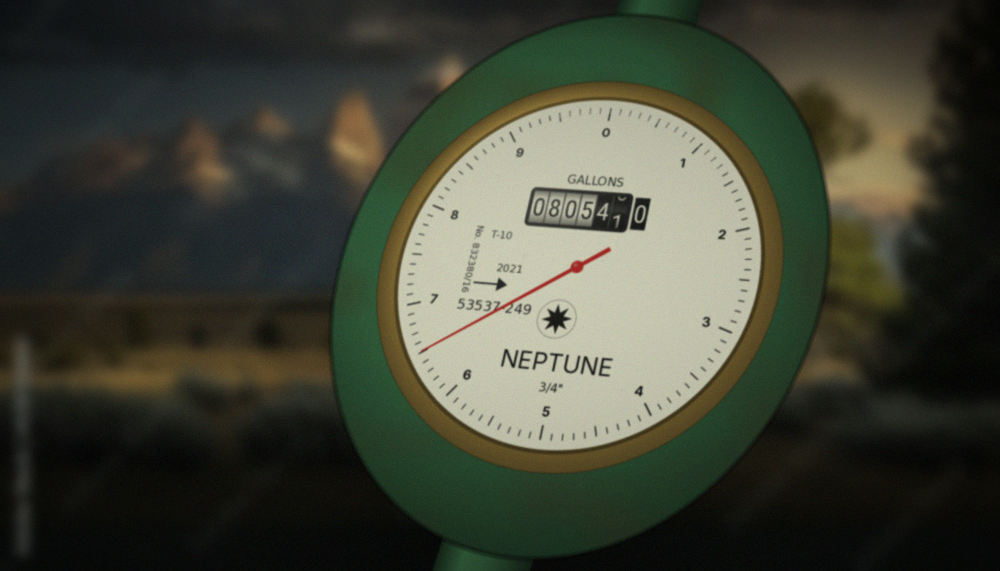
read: **805406.5** gal
